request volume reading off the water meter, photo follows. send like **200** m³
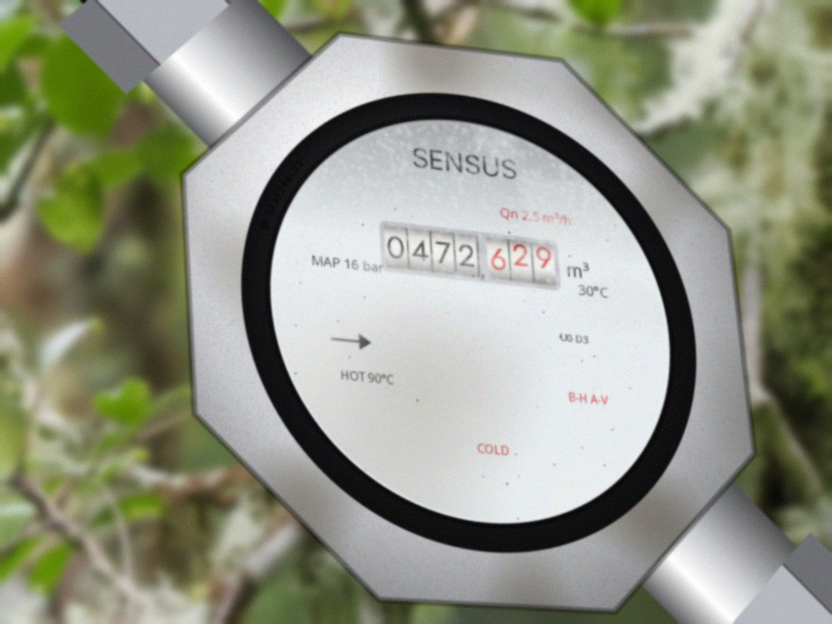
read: **472.629** m³
